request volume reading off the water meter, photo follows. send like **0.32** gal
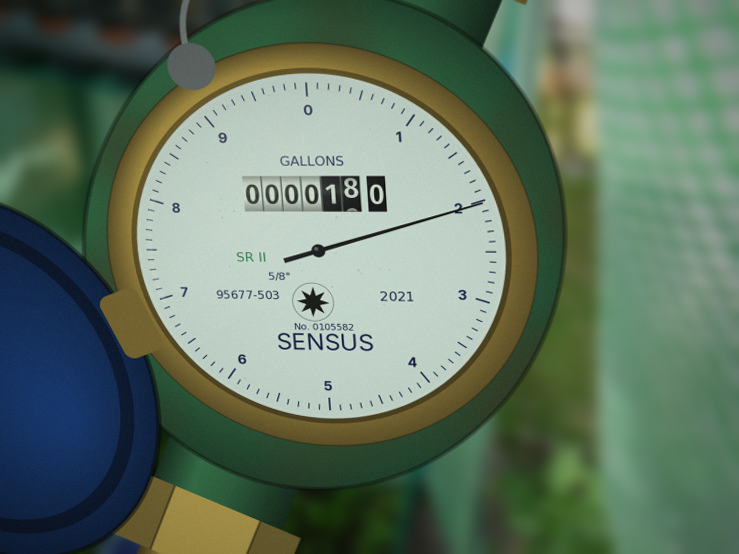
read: **182.0** gal
